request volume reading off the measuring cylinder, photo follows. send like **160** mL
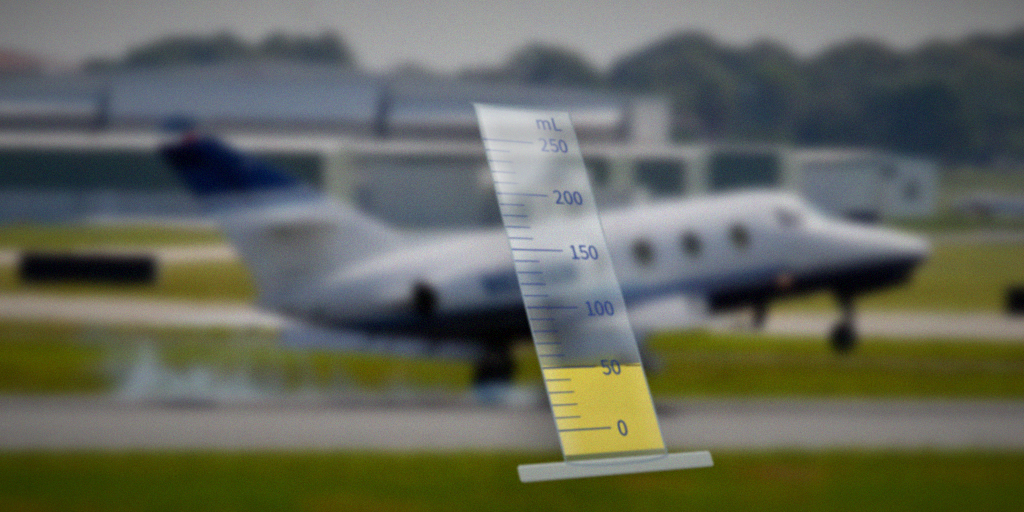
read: **50** mL
